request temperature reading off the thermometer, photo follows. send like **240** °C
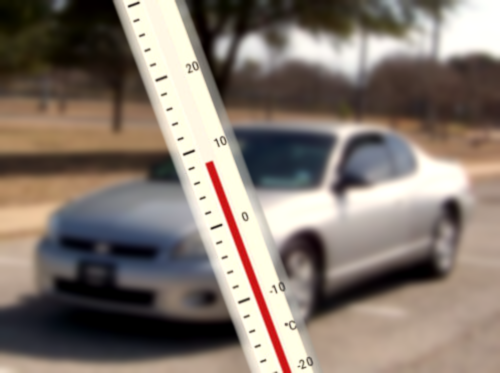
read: **8** °C
